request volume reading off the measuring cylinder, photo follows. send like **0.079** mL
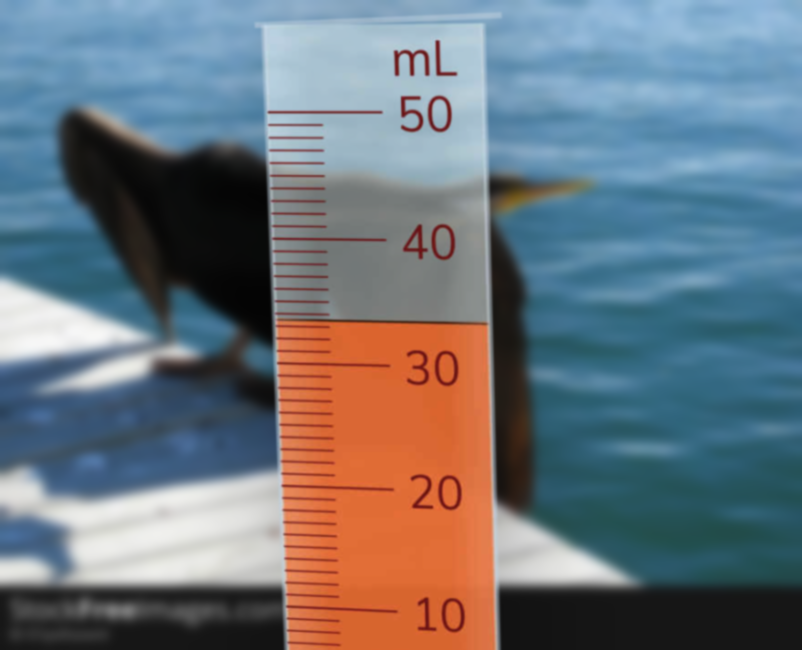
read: **33.5** mL
